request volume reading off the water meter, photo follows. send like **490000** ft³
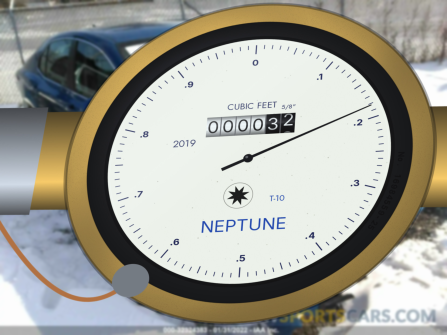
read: **32.18** ft³
